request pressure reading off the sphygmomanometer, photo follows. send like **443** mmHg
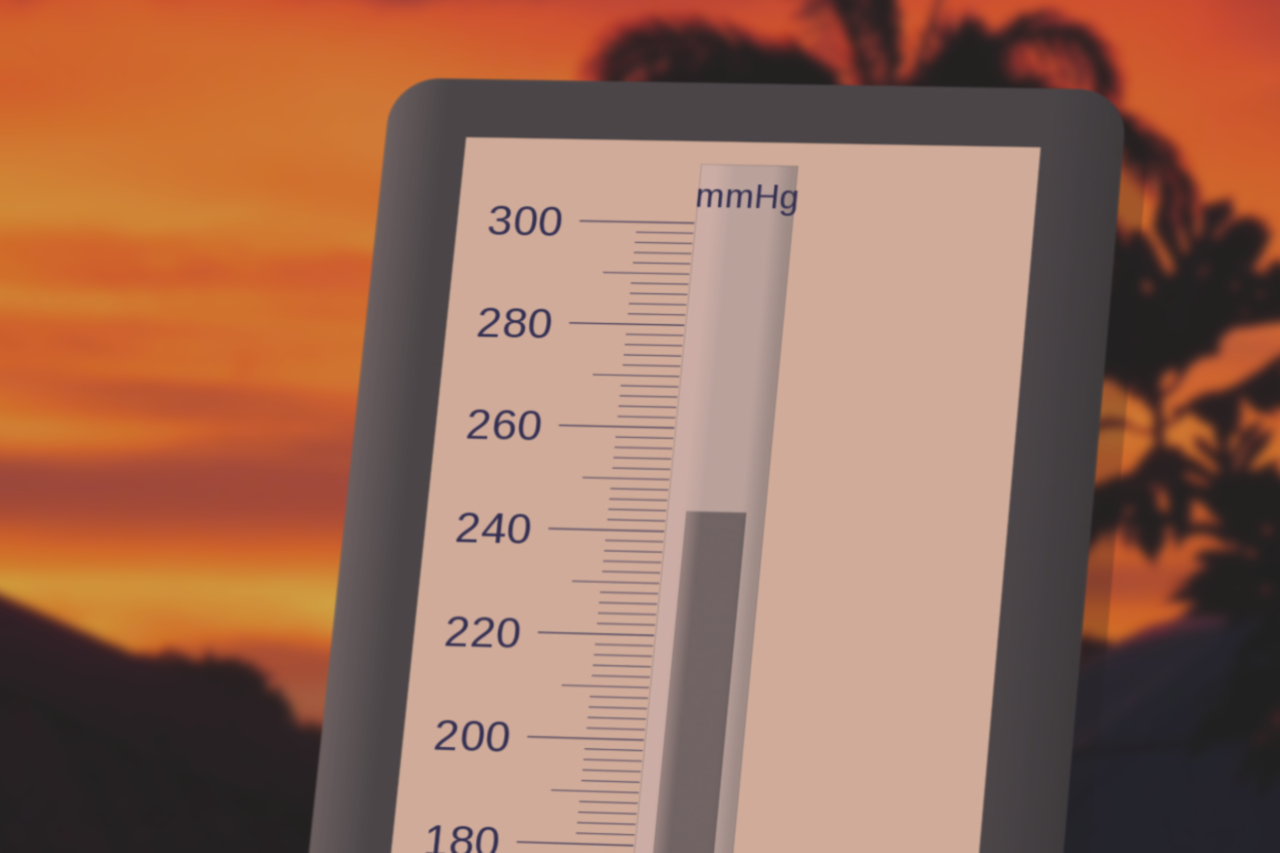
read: **244** mmHg
